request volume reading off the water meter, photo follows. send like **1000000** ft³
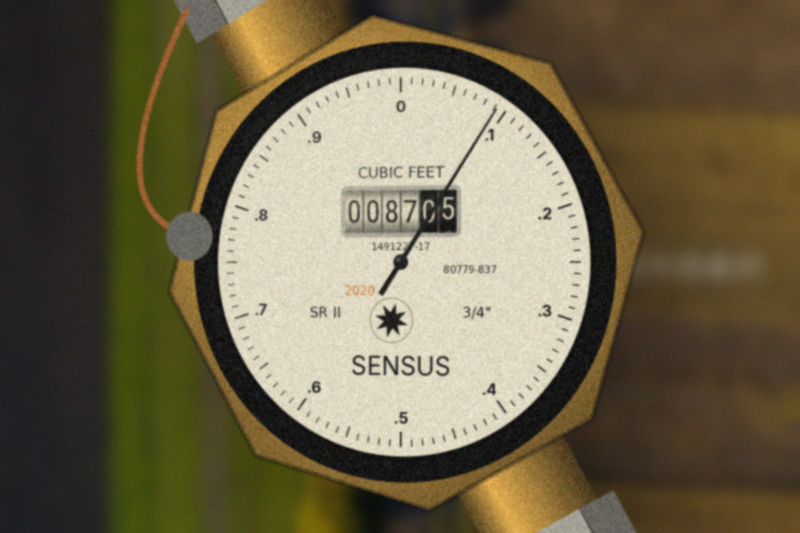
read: **8705.09** ft³
